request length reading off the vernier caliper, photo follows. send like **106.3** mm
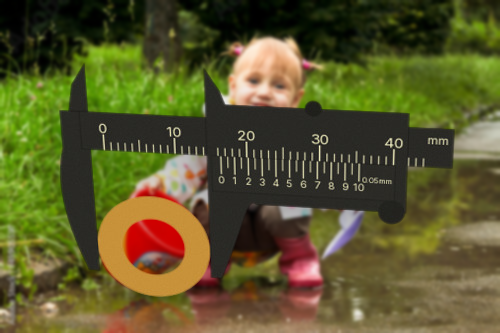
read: **16.4** mm
